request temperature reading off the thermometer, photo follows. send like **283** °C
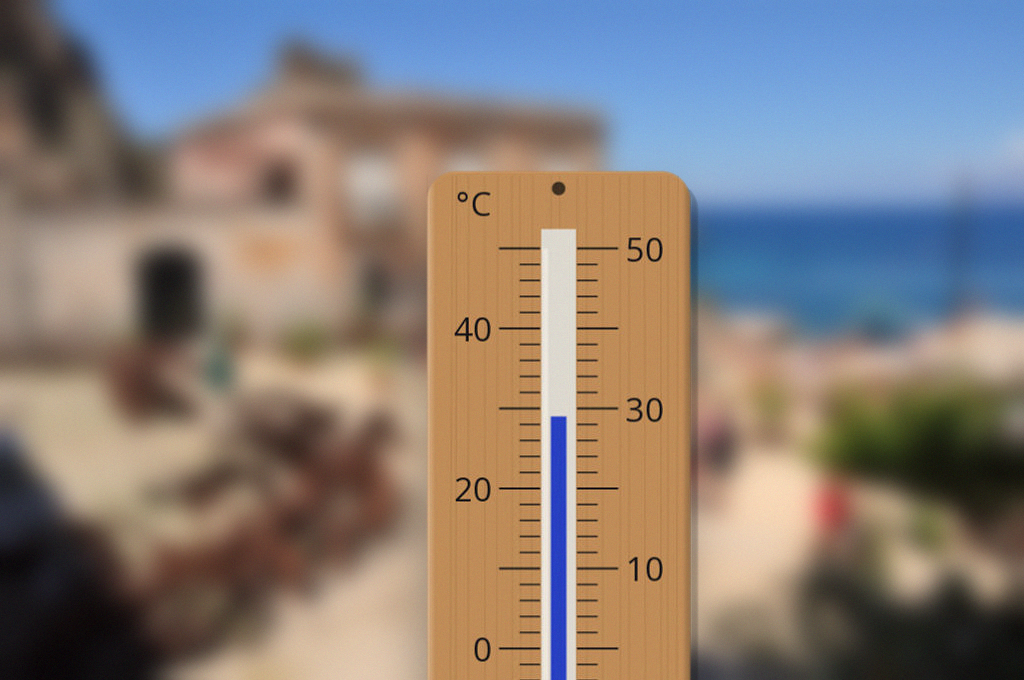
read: **29** °C
